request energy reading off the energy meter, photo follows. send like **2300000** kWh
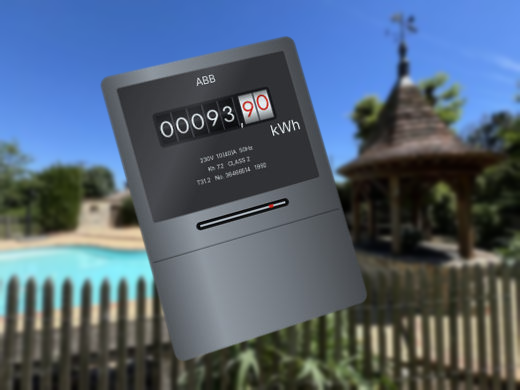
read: **93.90** kWh
